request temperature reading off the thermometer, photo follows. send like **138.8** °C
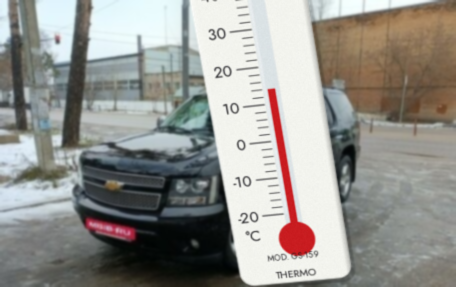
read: **14** °C
